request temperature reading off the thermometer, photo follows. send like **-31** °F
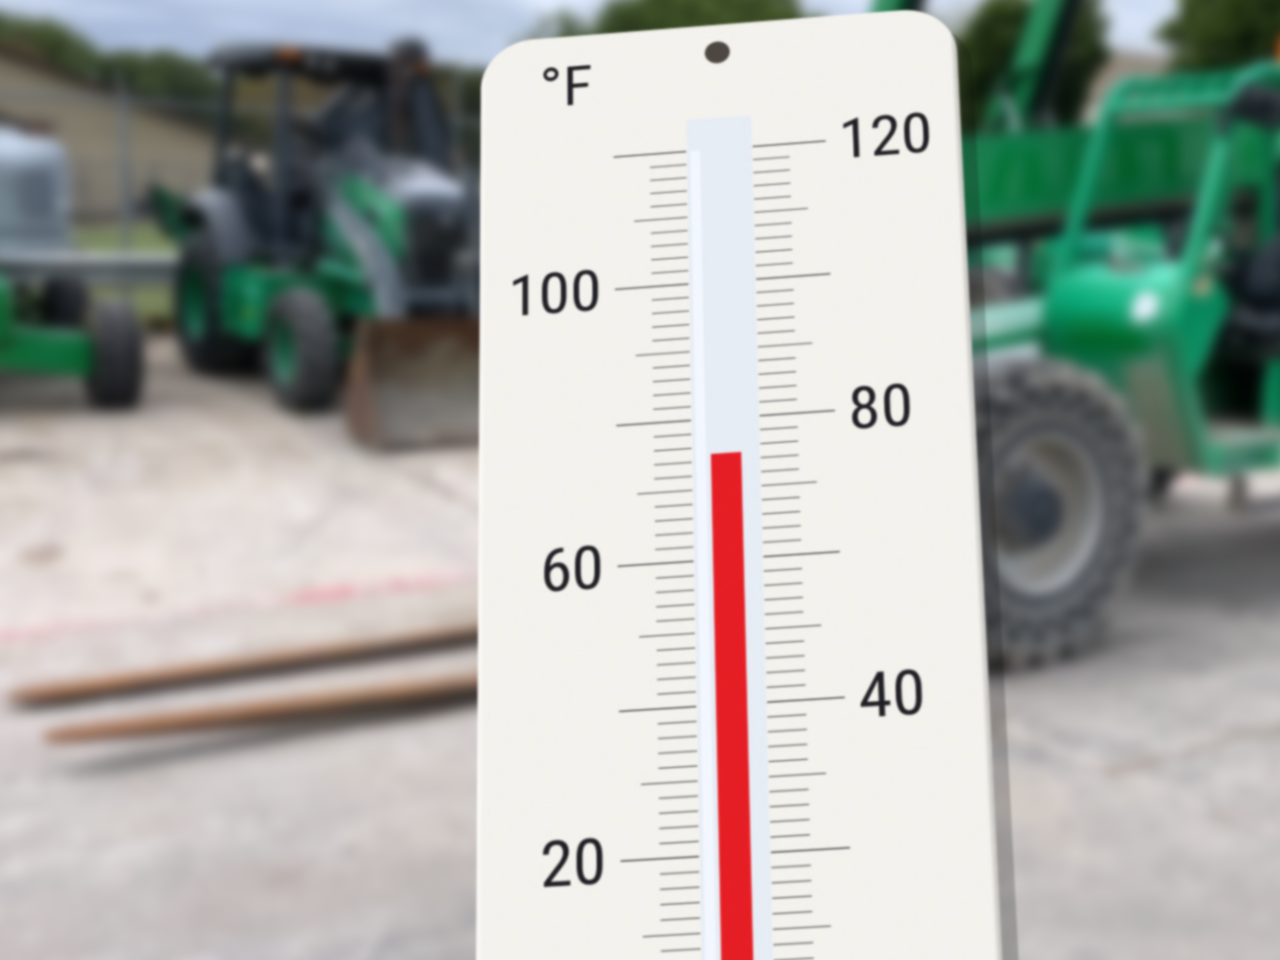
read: **75** °F
